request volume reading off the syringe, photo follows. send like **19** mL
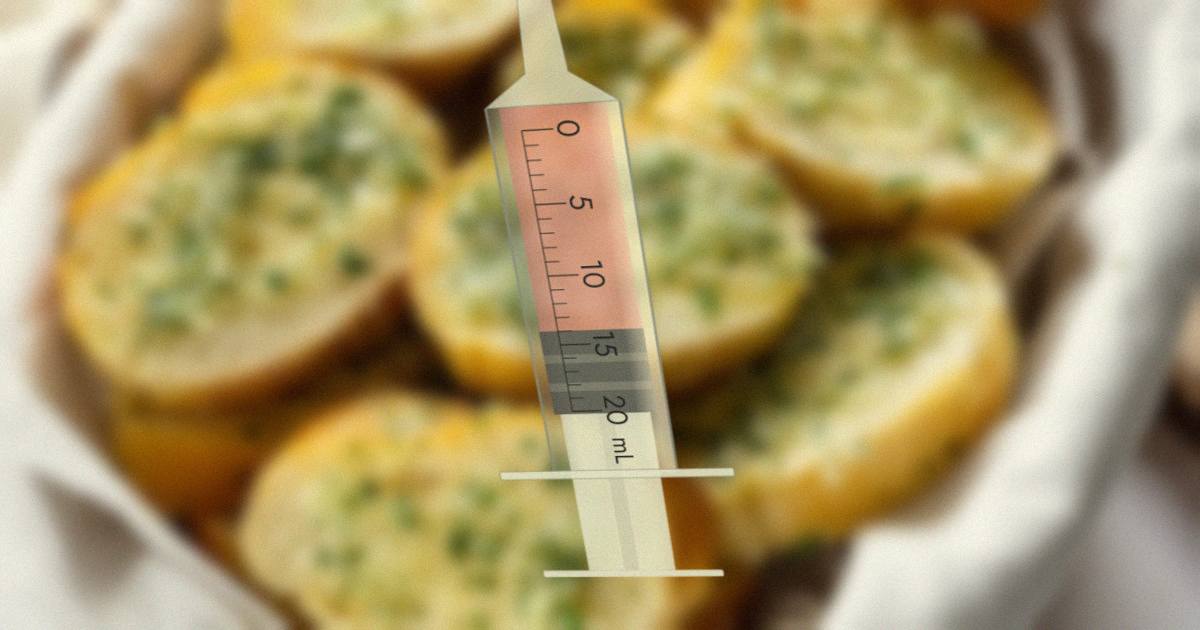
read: **14** mL
